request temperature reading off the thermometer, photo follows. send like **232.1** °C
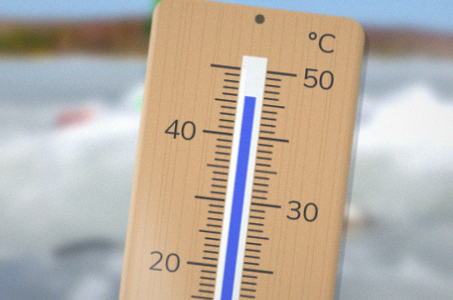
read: **46** °C
